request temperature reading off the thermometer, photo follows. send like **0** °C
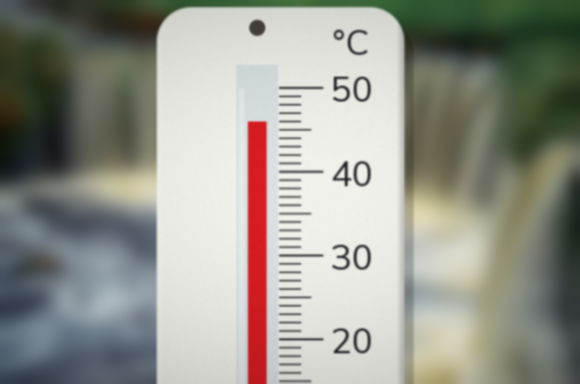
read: **46** °C
